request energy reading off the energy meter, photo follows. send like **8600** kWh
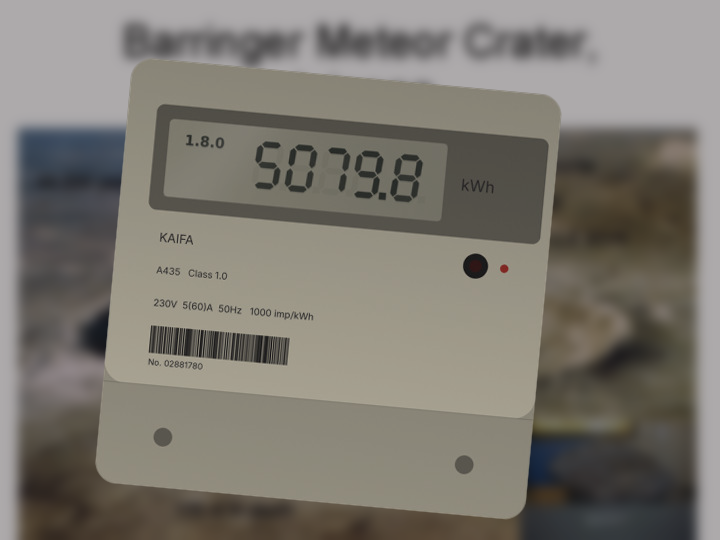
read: **5079.8** kWh
